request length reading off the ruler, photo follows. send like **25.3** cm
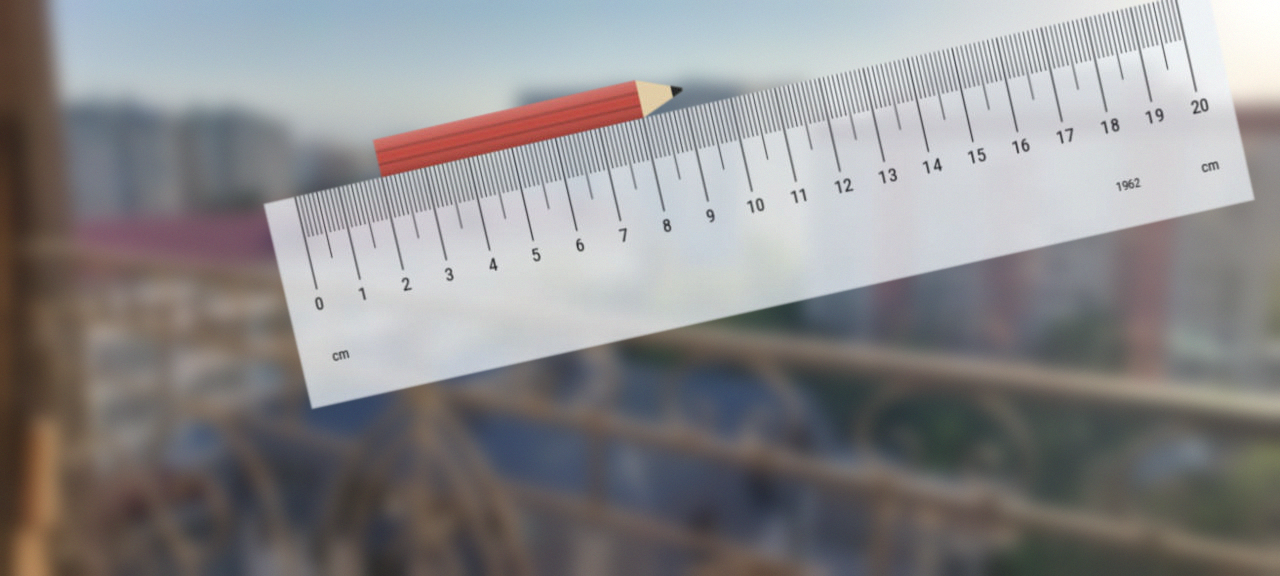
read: **7** cm
